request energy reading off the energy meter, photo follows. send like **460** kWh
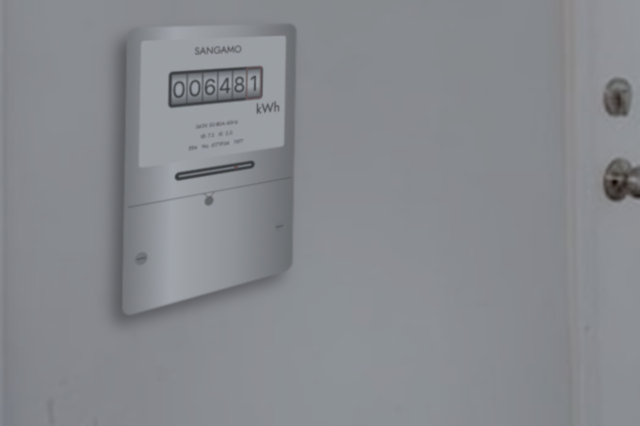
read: **648.1** kWh
